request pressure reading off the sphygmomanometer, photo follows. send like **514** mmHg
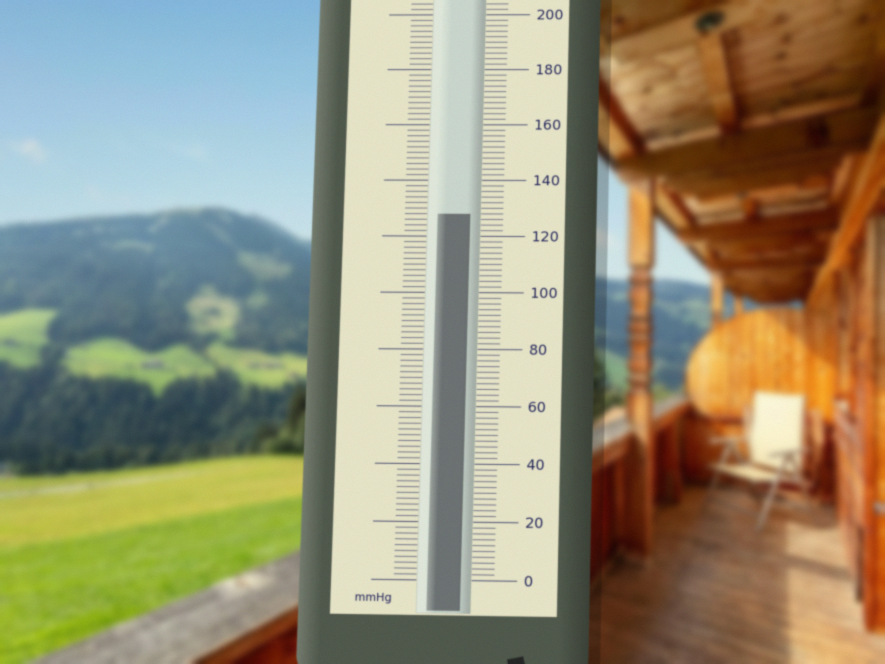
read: **128** mmHg
